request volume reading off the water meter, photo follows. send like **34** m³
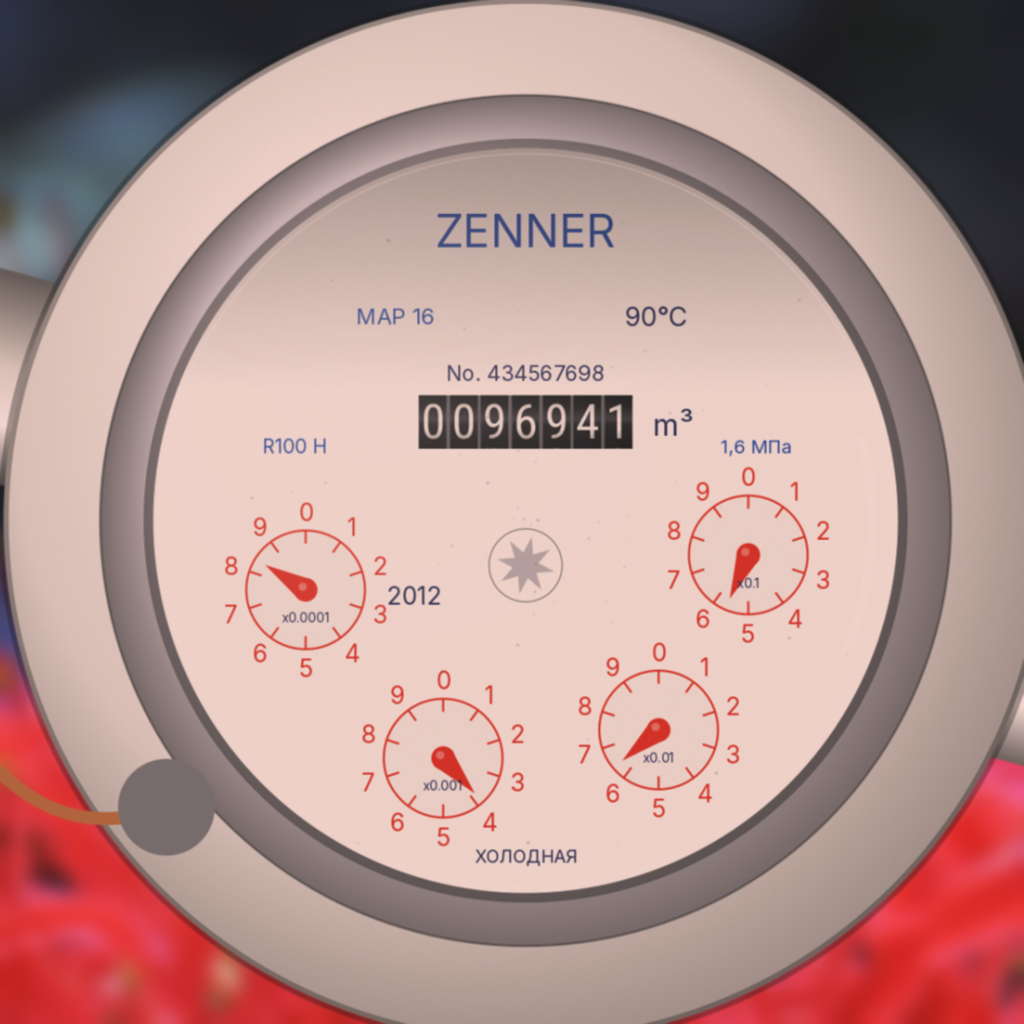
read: **96941.5638** m³
